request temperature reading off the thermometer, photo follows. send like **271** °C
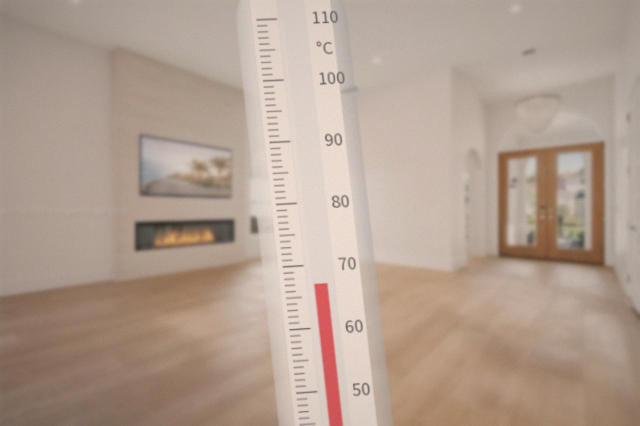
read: **67** °C
